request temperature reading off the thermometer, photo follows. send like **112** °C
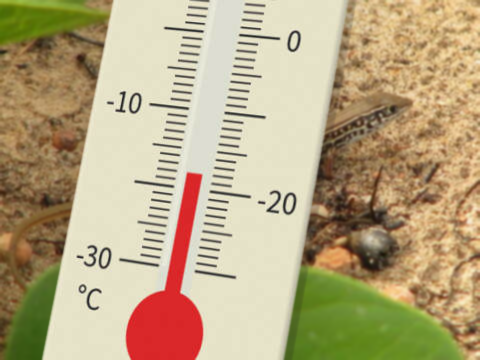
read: **-18** °C
